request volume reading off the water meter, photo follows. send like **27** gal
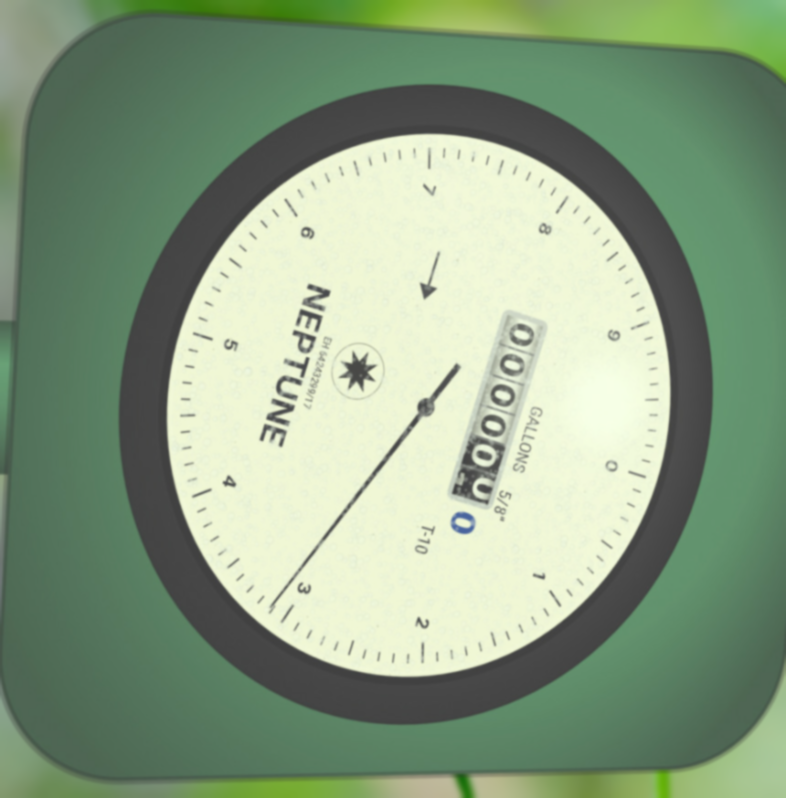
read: **3.1** gal
